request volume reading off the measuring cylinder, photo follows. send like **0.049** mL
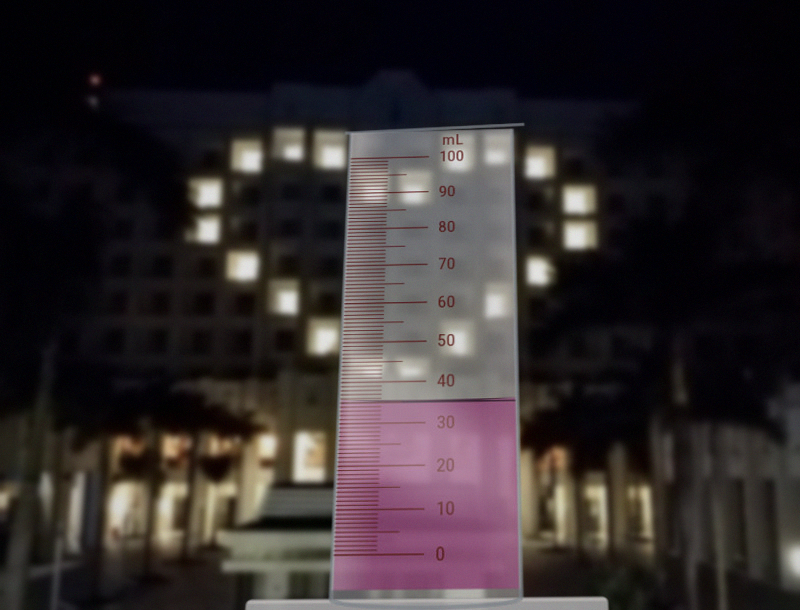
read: **35** mL
